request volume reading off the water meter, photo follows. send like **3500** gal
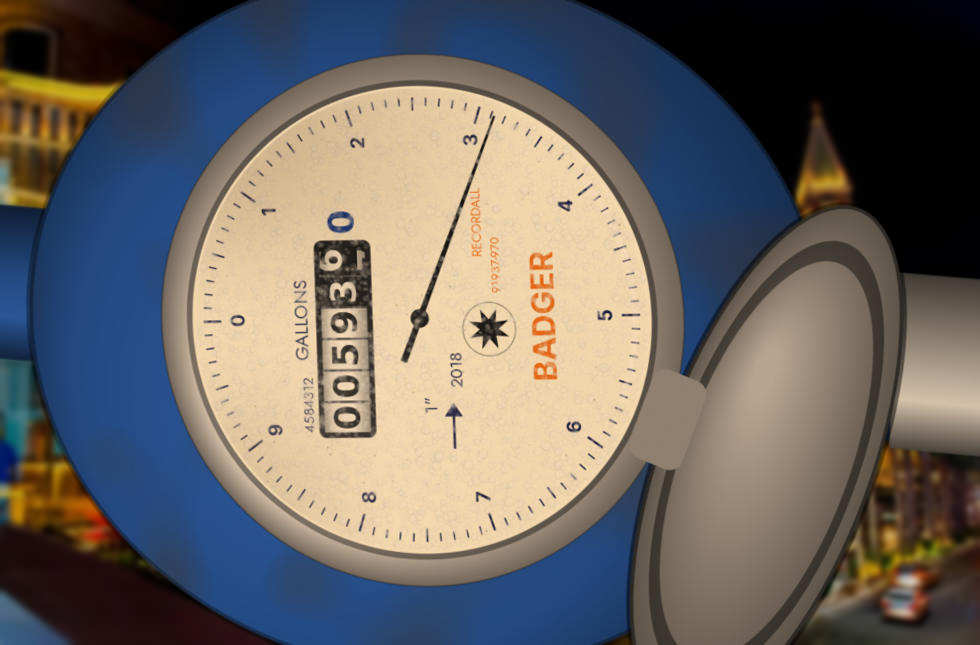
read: **59363.1** gal
